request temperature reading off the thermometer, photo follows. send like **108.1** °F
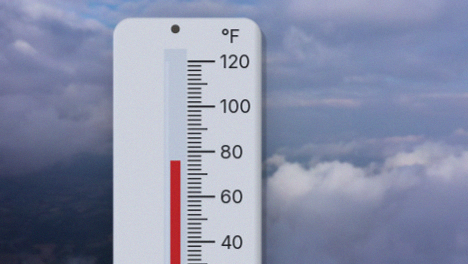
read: **76** °F
